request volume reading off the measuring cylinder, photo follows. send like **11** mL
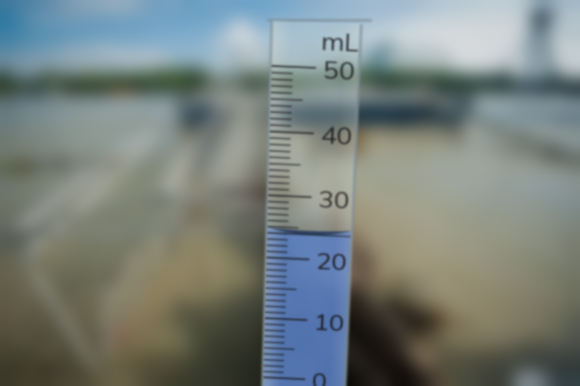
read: **24** mL
